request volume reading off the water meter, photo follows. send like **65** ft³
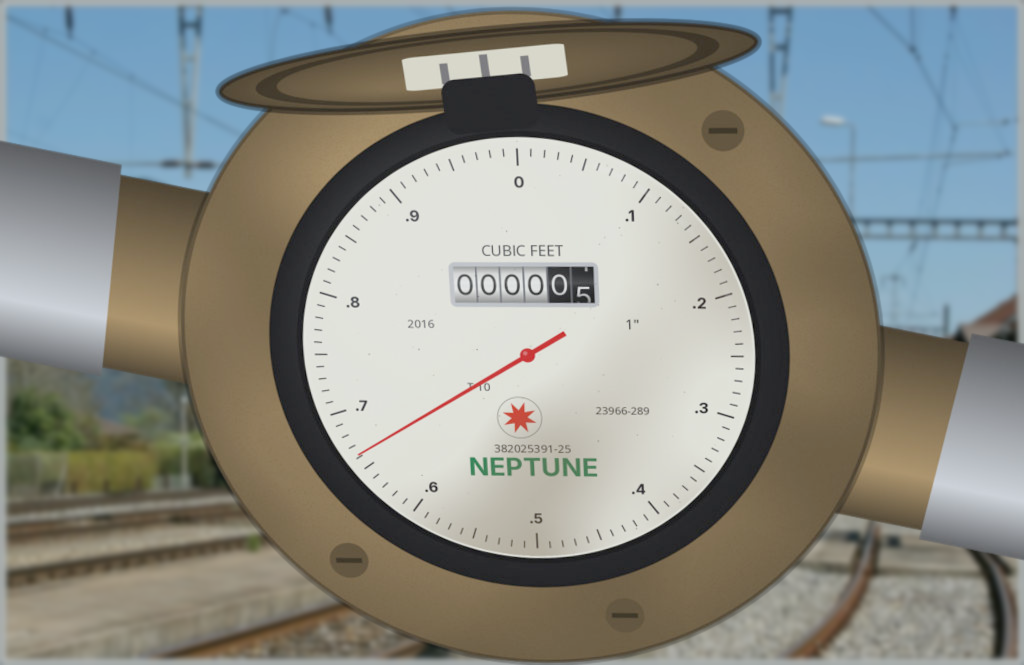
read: **4.66** ft³
